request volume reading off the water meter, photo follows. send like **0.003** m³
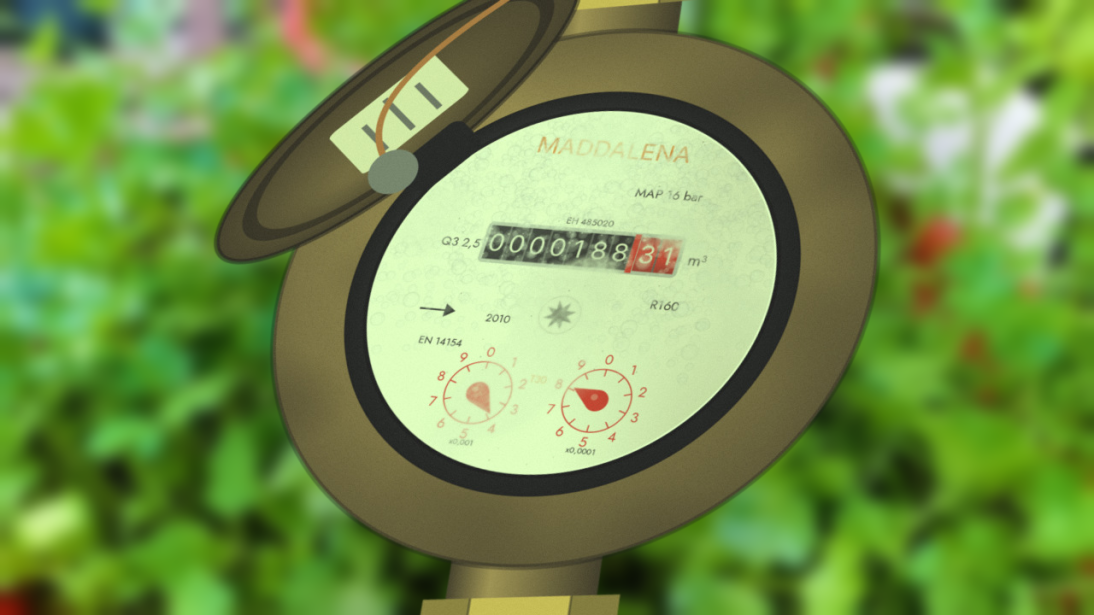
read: **188.3138** m³
